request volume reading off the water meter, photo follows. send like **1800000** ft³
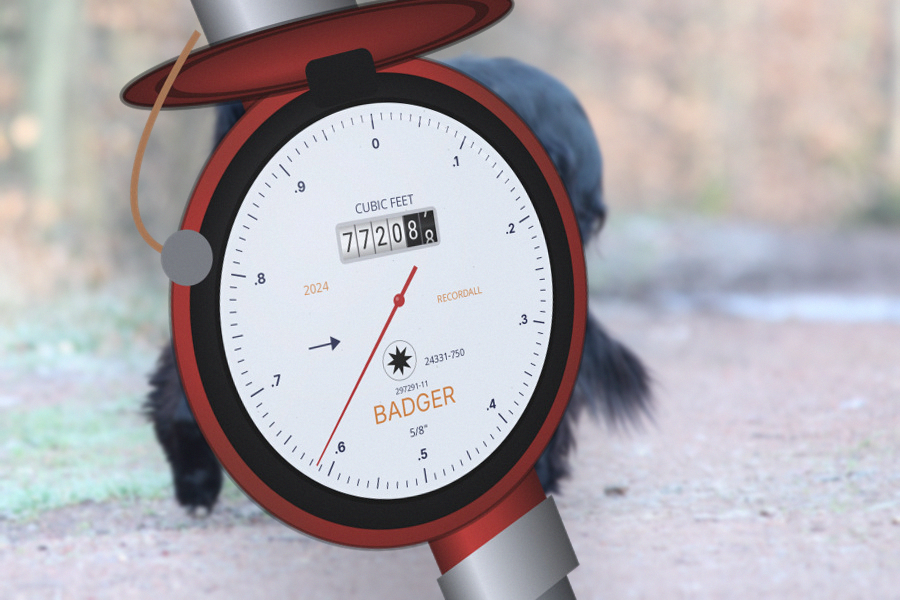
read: **772087.61** ft³
